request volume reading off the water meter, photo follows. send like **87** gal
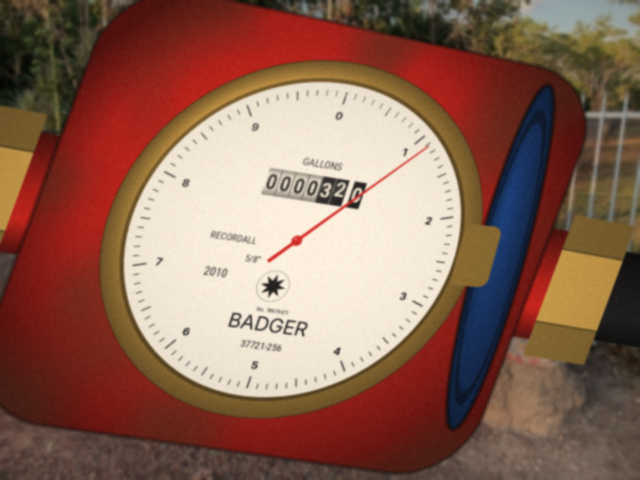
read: **321.1** gal
